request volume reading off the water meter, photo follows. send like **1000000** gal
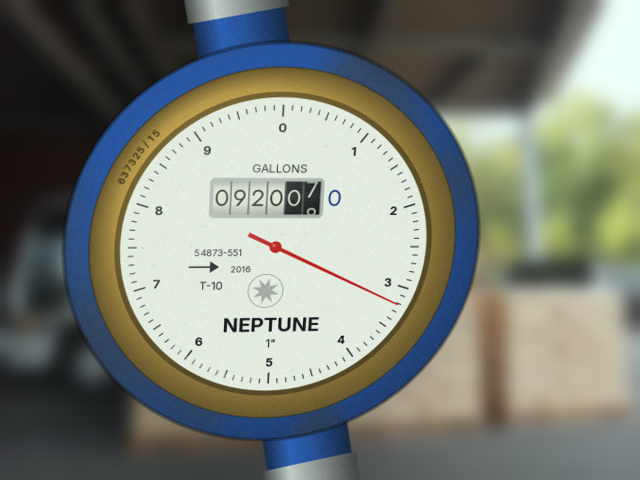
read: **920073.2** gal
